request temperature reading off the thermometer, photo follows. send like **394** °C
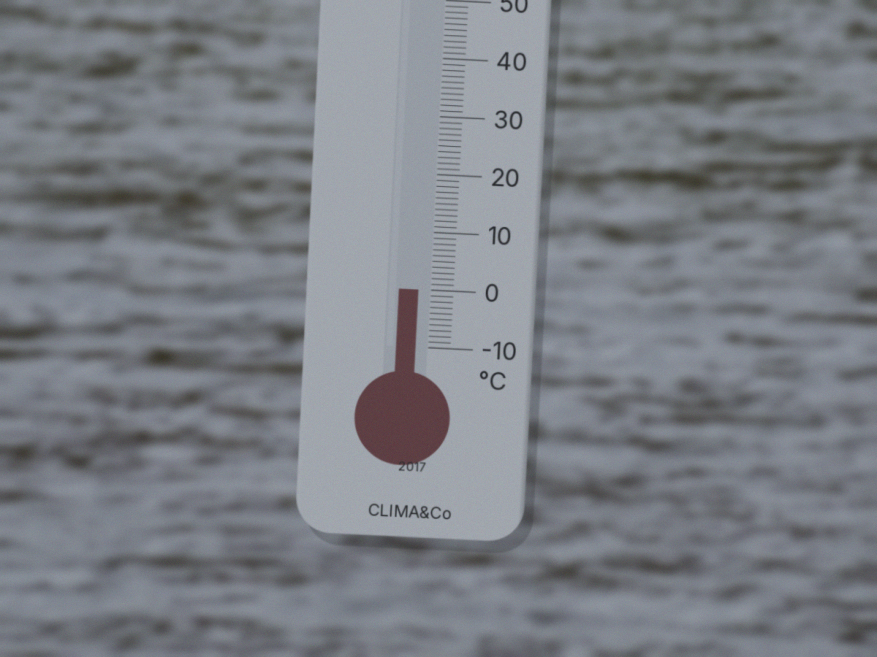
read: **0** °C
